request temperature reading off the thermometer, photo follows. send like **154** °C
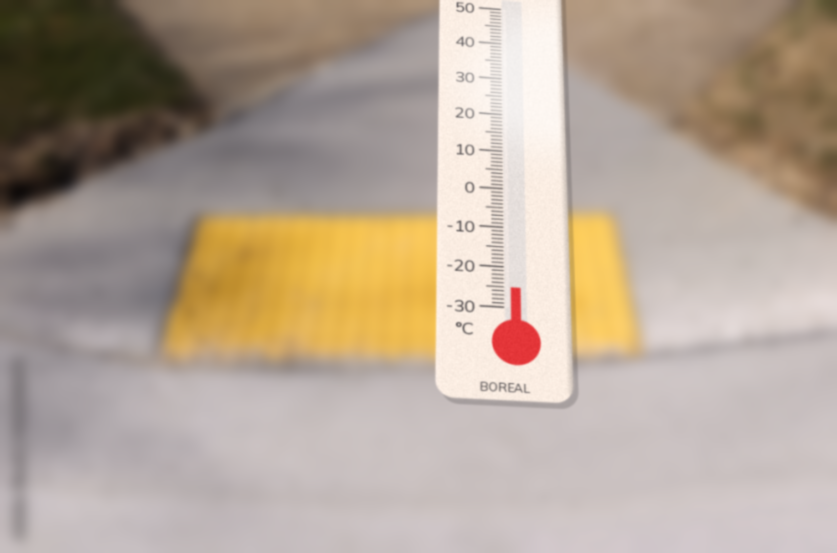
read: **-25** °C
